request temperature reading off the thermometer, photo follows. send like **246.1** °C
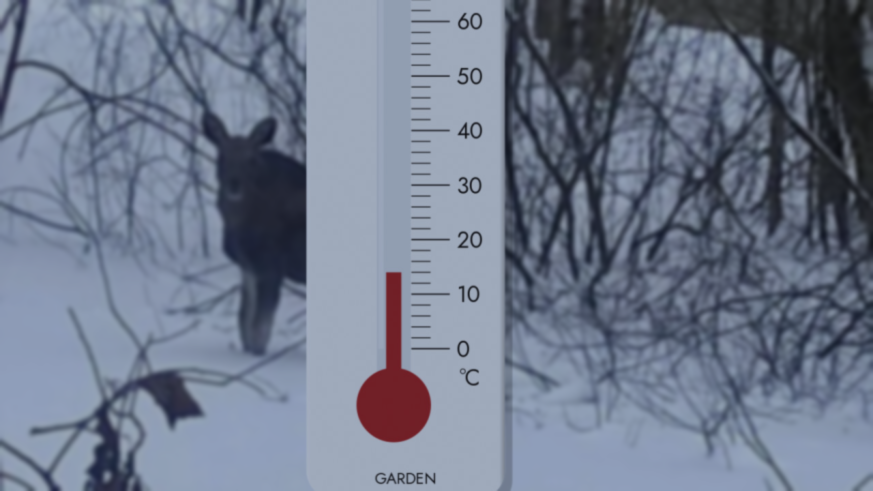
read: **14** °C
